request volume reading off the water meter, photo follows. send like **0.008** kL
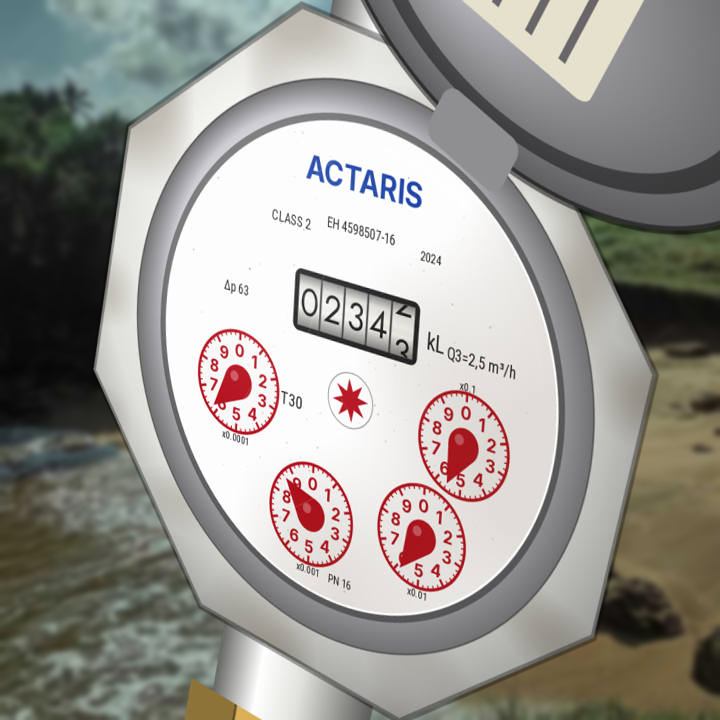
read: **2342.5586** kL
